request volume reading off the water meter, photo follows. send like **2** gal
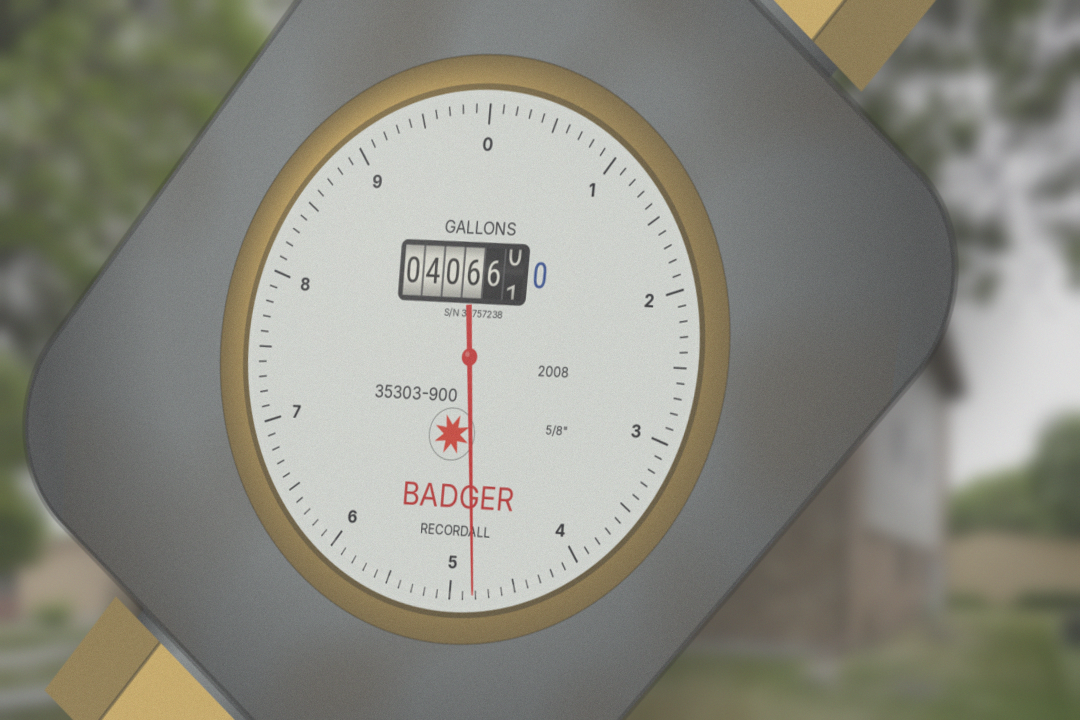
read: **406604.8** gal
